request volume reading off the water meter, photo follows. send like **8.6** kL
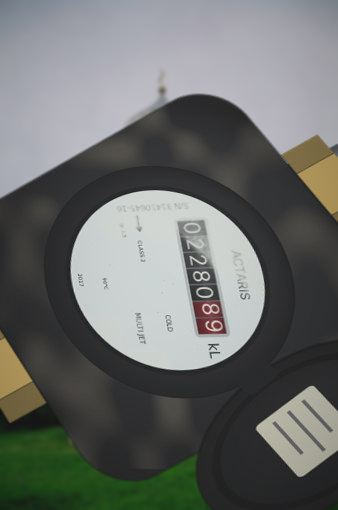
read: **2280.89** kL
